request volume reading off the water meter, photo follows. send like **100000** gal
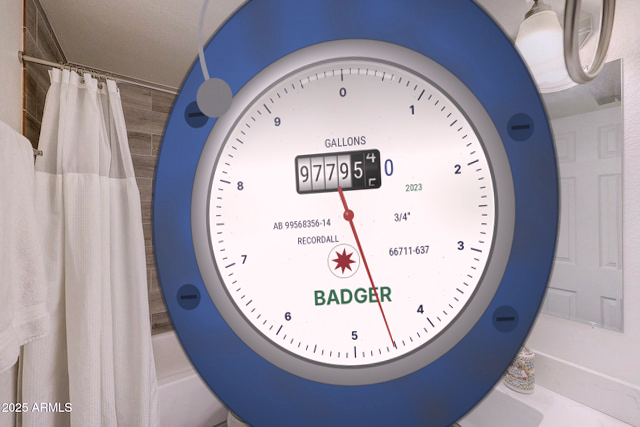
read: **9779544.5** gal
